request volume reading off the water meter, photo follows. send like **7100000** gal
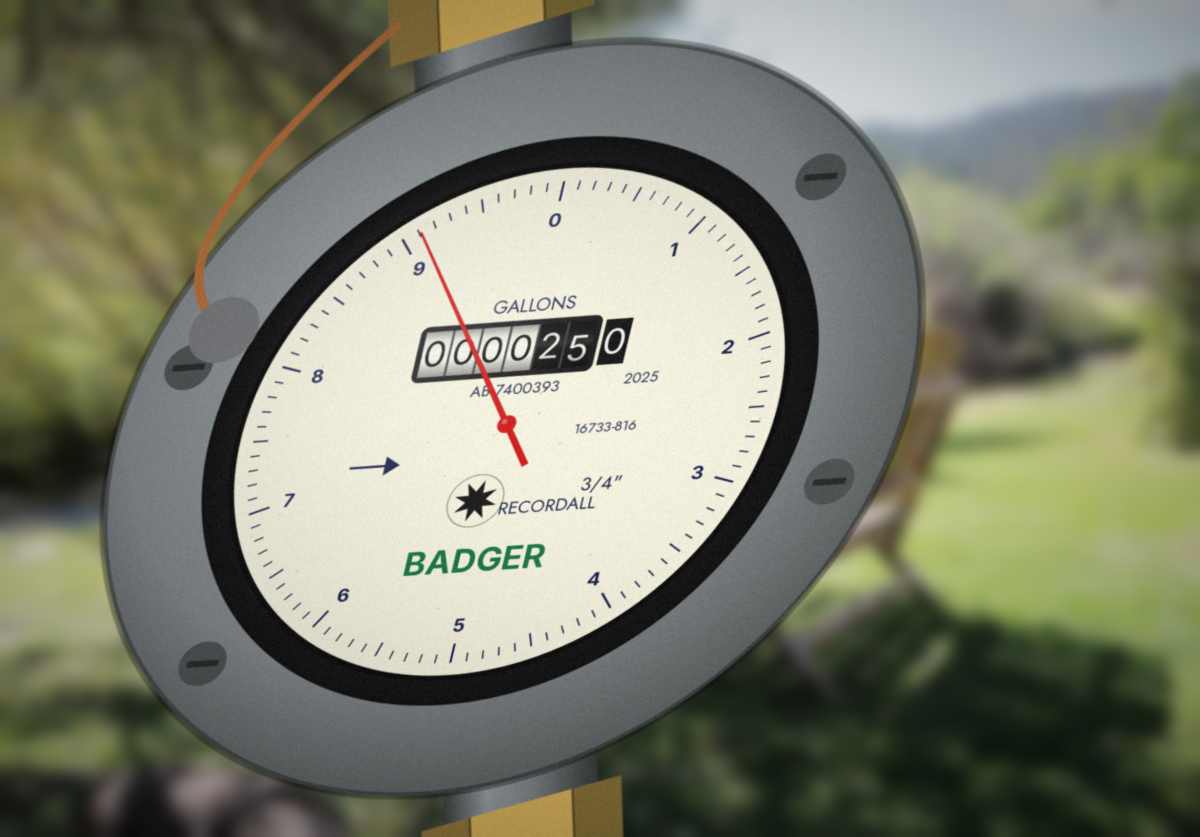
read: **249.1** gal
